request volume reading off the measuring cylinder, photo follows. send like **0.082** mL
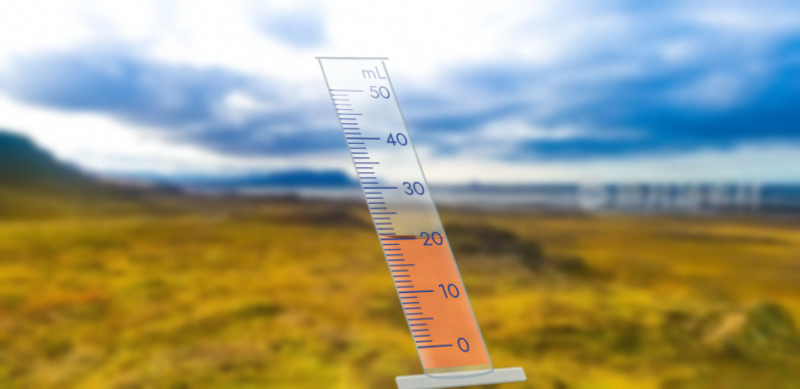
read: **20** mL
